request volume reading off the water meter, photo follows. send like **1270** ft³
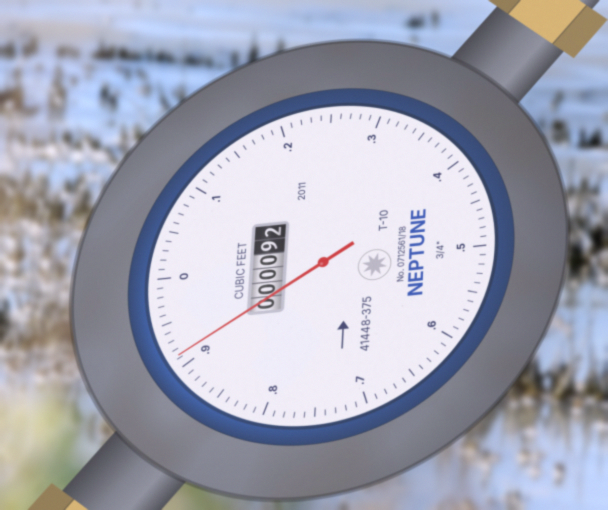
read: **91.91** ft³
